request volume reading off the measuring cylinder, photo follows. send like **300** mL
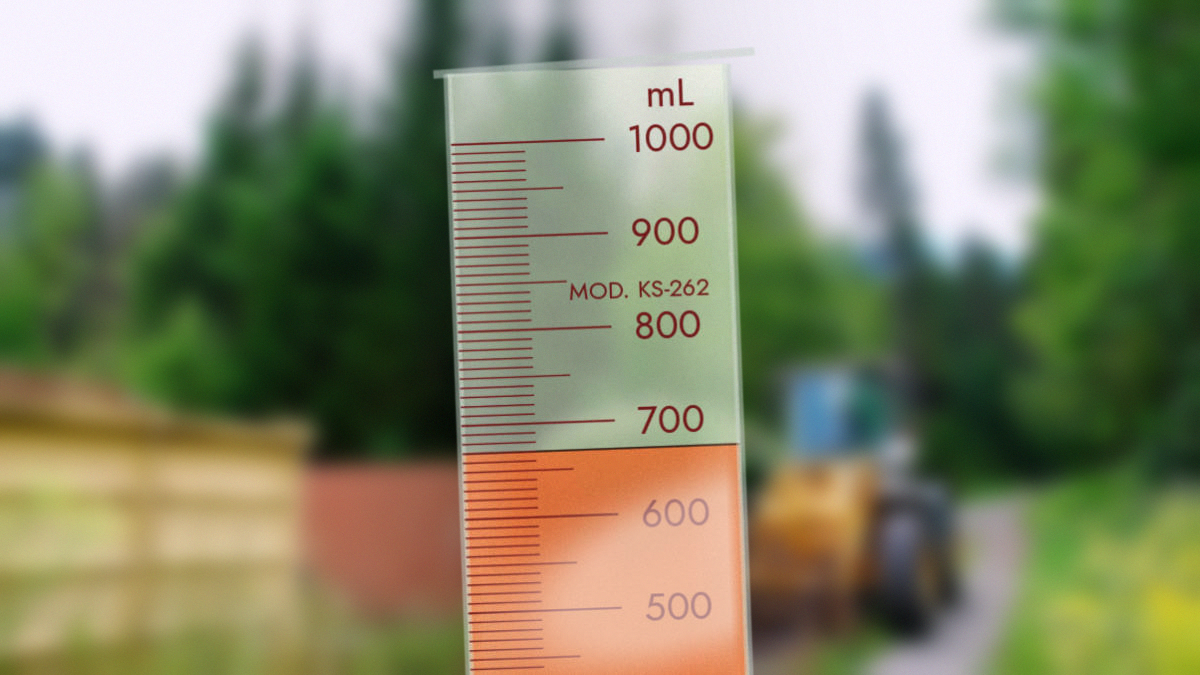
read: **670** mL
